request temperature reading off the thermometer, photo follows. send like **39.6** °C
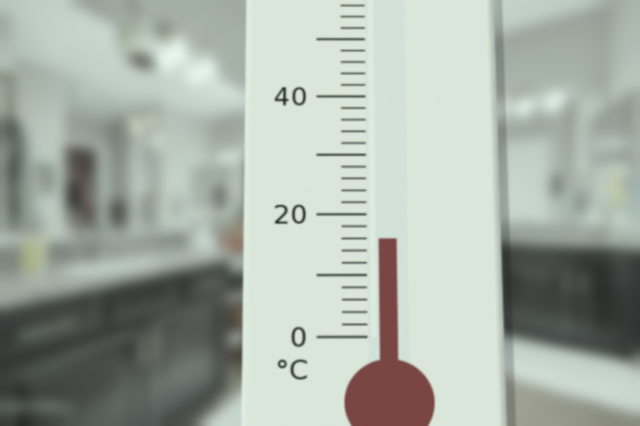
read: **16** °C
